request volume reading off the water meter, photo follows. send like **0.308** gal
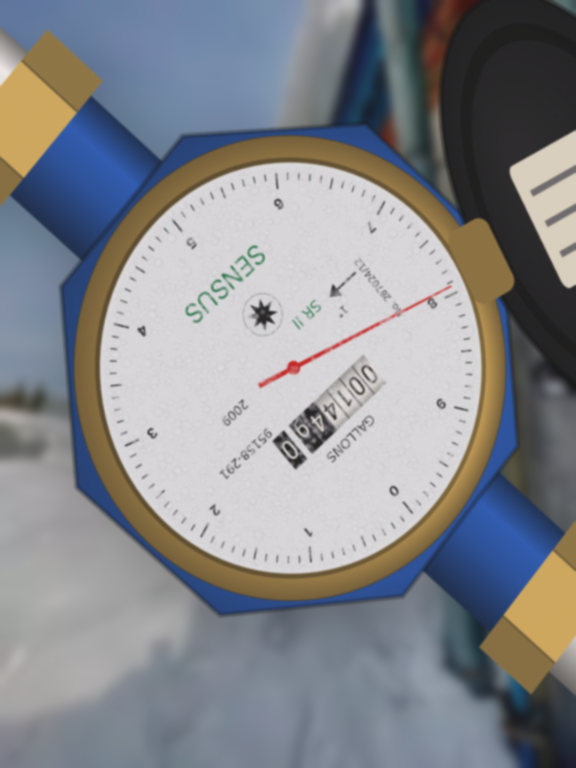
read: **14487.9** gal
